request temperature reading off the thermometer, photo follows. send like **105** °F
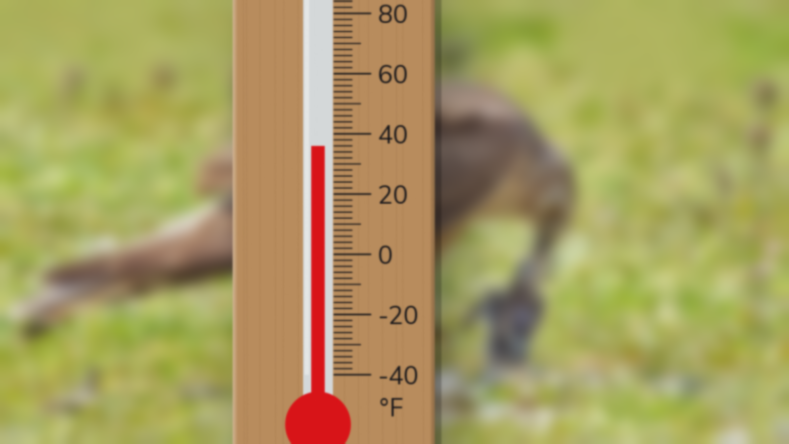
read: **36** °F
